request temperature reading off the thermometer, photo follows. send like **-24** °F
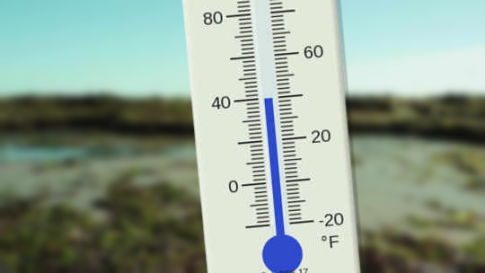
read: **40** °F
